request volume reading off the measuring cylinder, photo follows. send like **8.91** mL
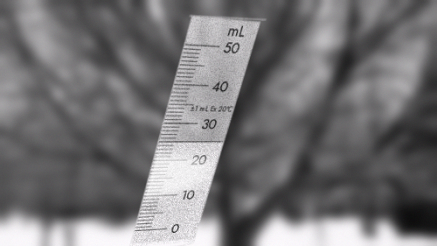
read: **25** mL
